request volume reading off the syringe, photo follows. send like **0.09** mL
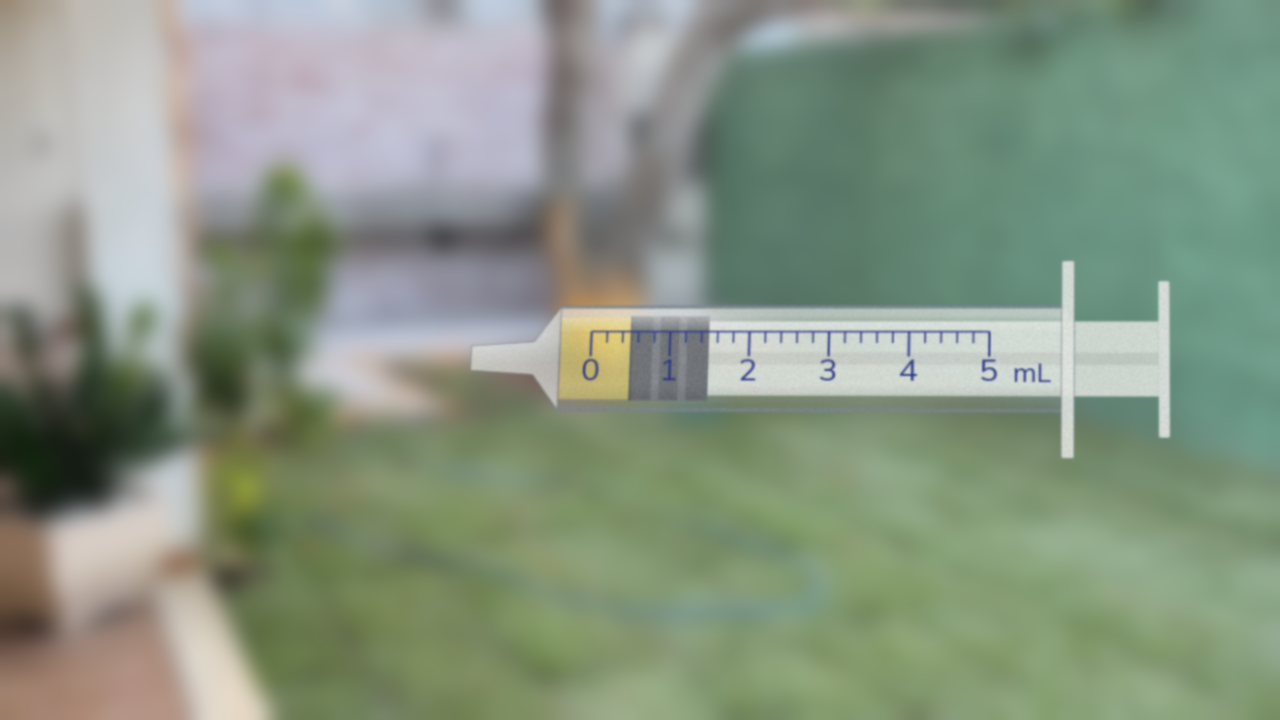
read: **0.5** mL
